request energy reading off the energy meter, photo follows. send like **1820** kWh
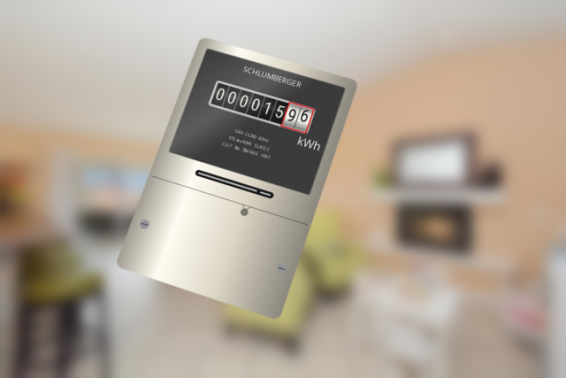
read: **15.96** kWh
